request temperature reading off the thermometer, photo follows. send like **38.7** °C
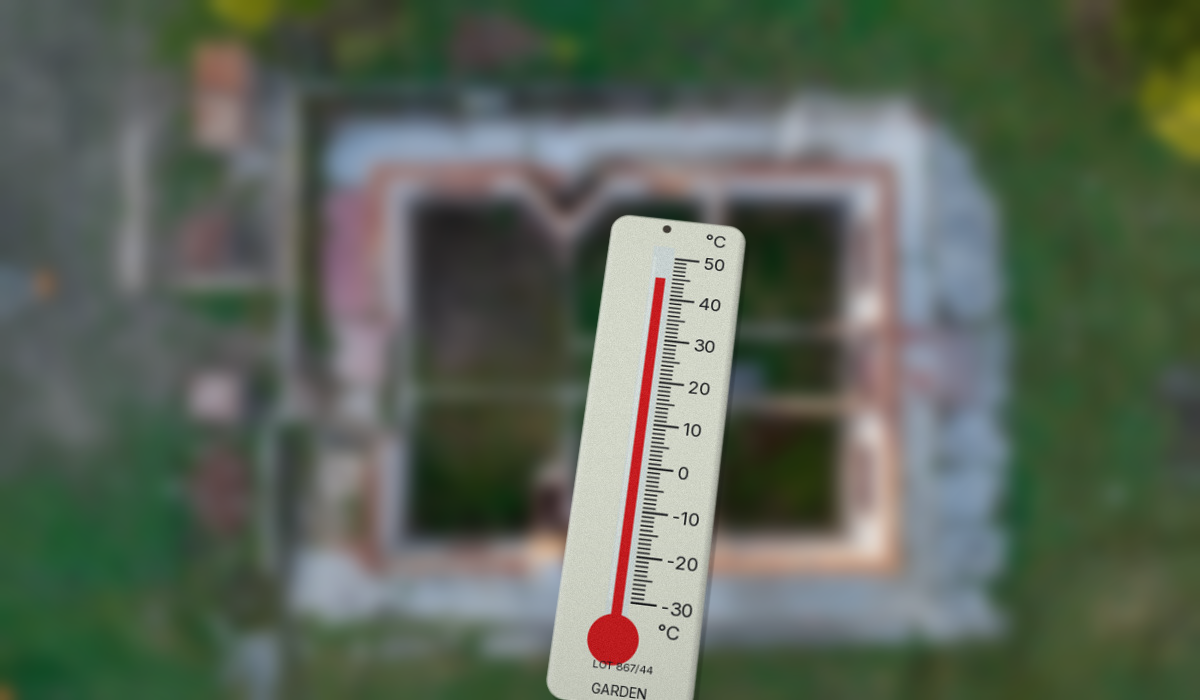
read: **45** °C
